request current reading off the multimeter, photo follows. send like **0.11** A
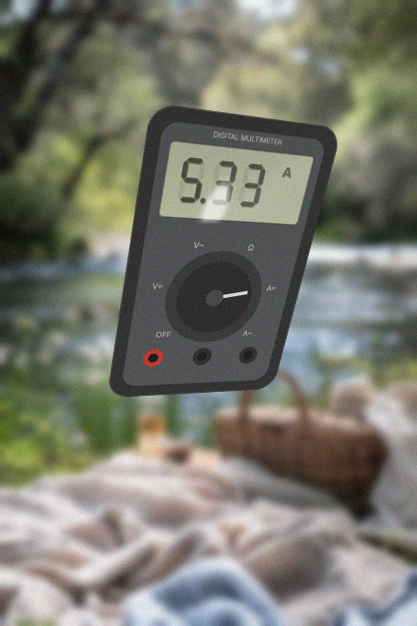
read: **5.33** A
